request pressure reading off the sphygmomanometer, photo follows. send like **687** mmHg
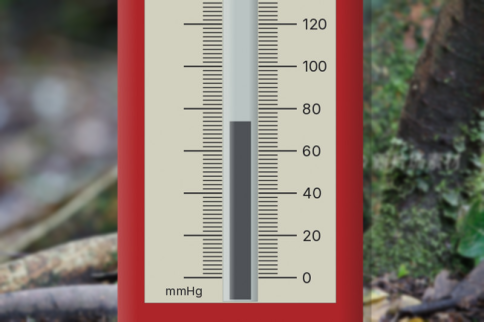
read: **74** mmHg
